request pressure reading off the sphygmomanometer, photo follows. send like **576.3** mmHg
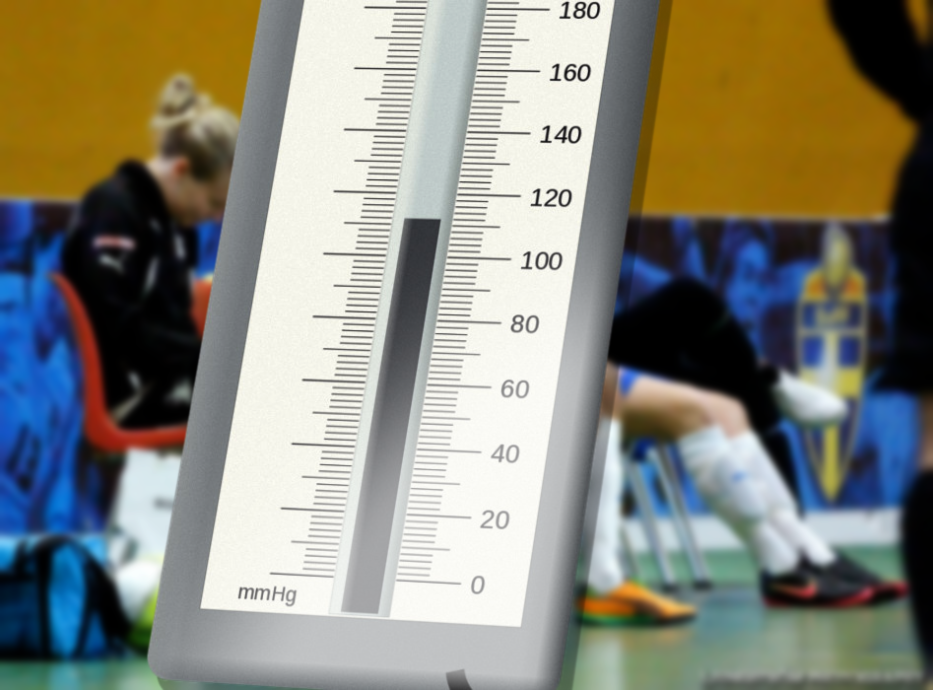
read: **112** mmHg
